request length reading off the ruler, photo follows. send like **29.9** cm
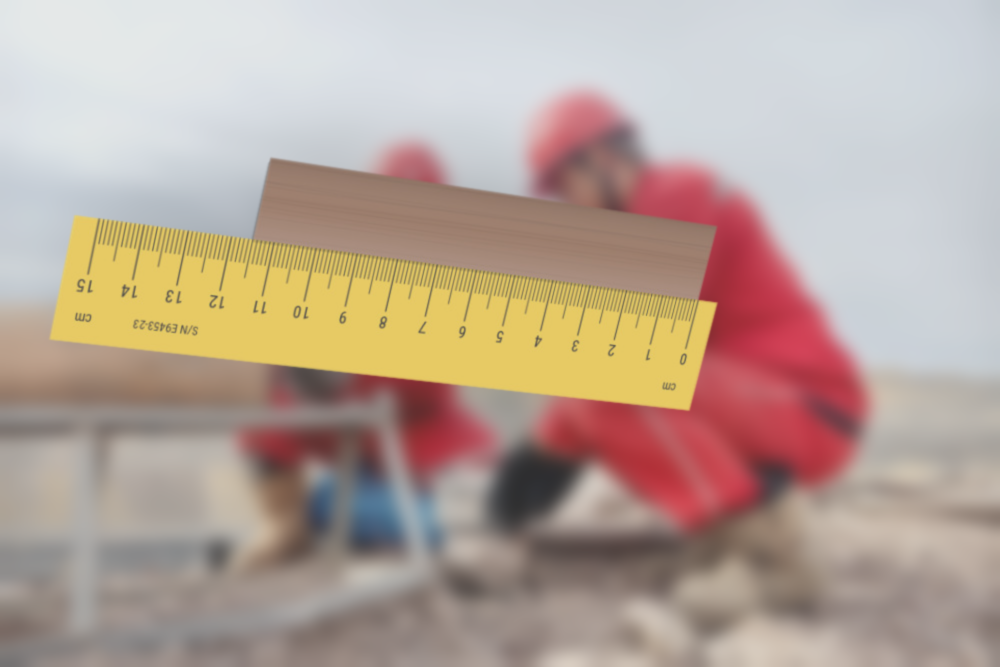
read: **11.5** cm
